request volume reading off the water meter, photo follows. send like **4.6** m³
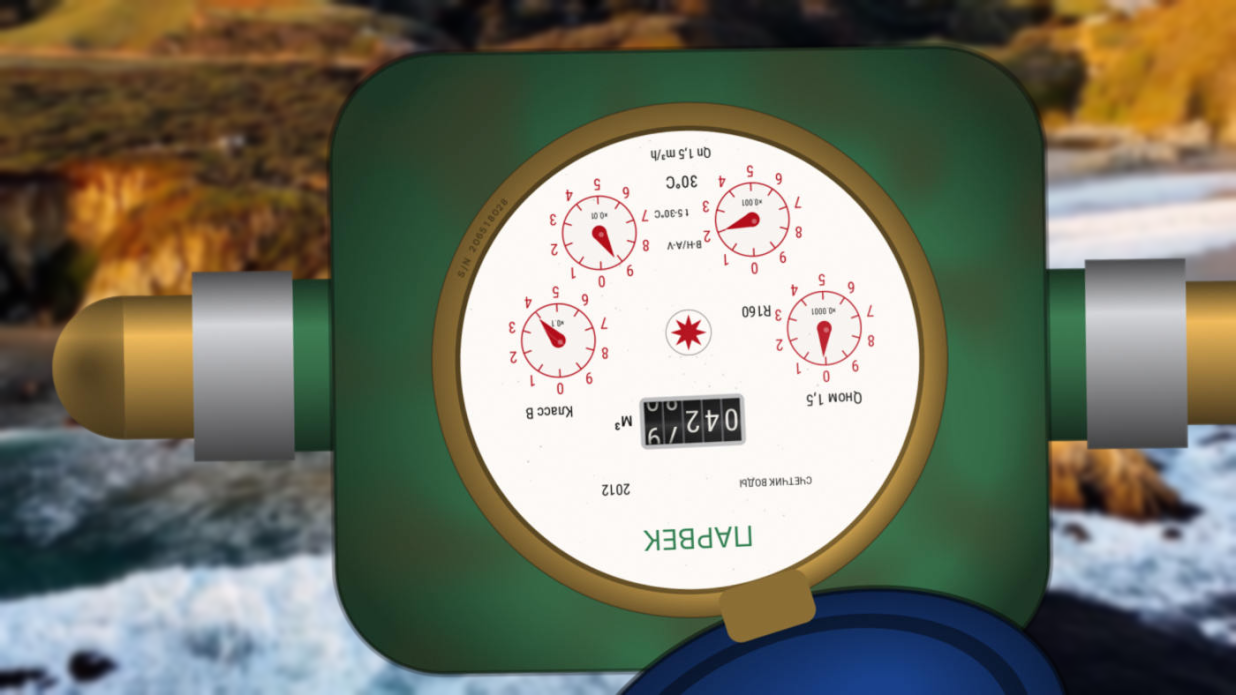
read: **4279.3920** m³
